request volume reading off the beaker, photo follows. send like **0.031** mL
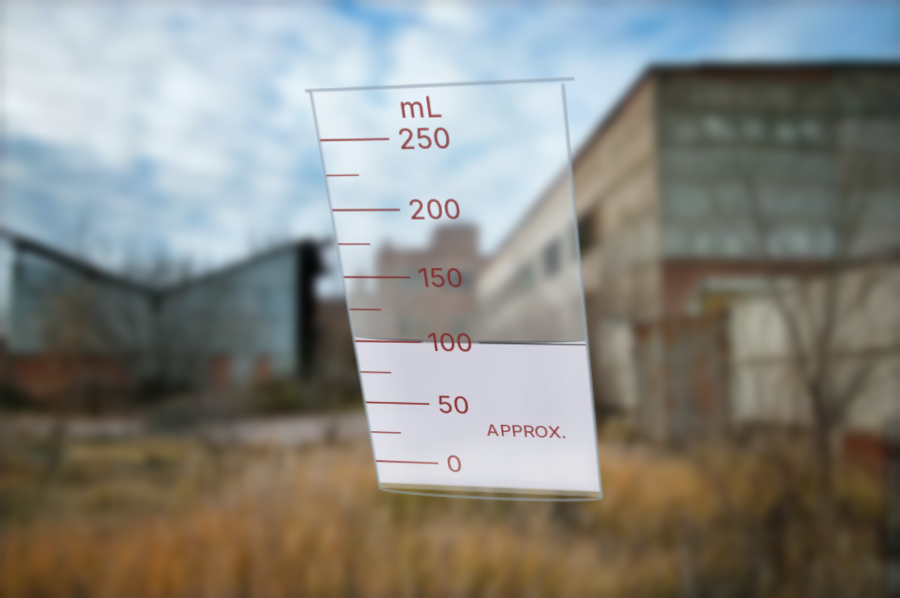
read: **100** mL
